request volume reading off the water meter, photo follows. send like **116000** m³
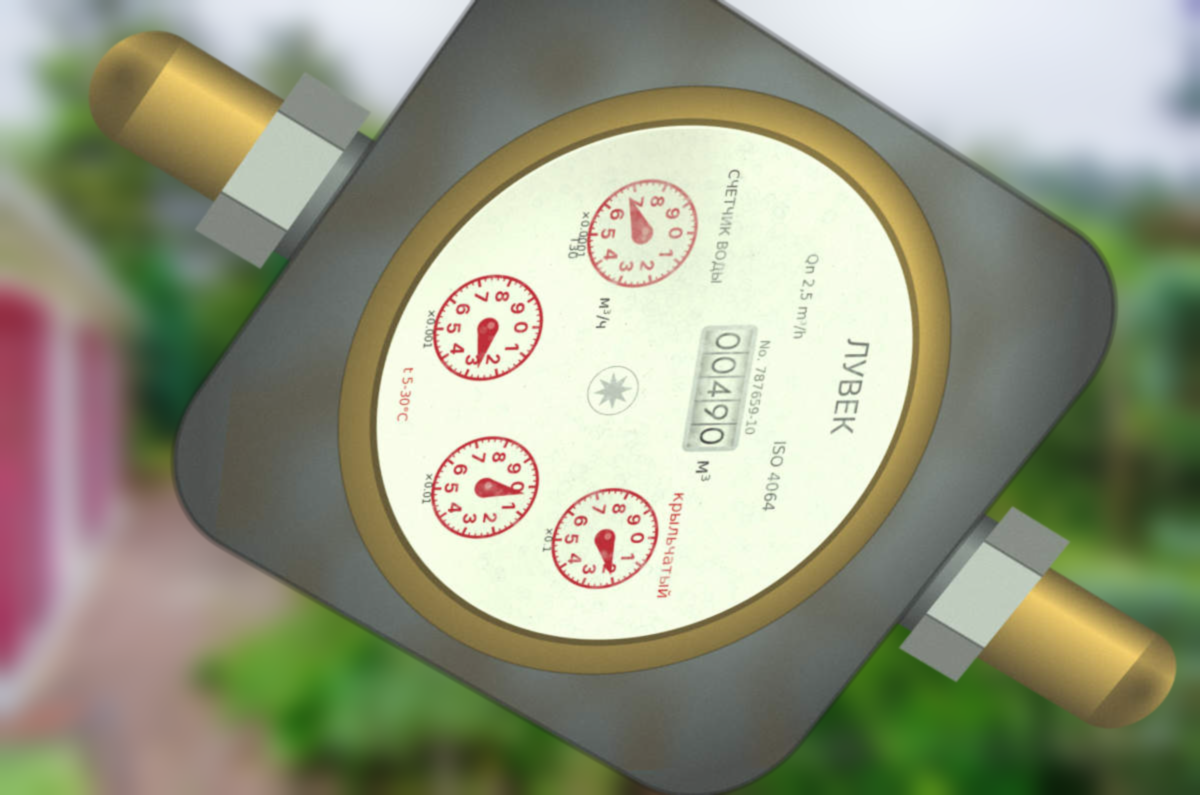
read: **490.2026** m³
